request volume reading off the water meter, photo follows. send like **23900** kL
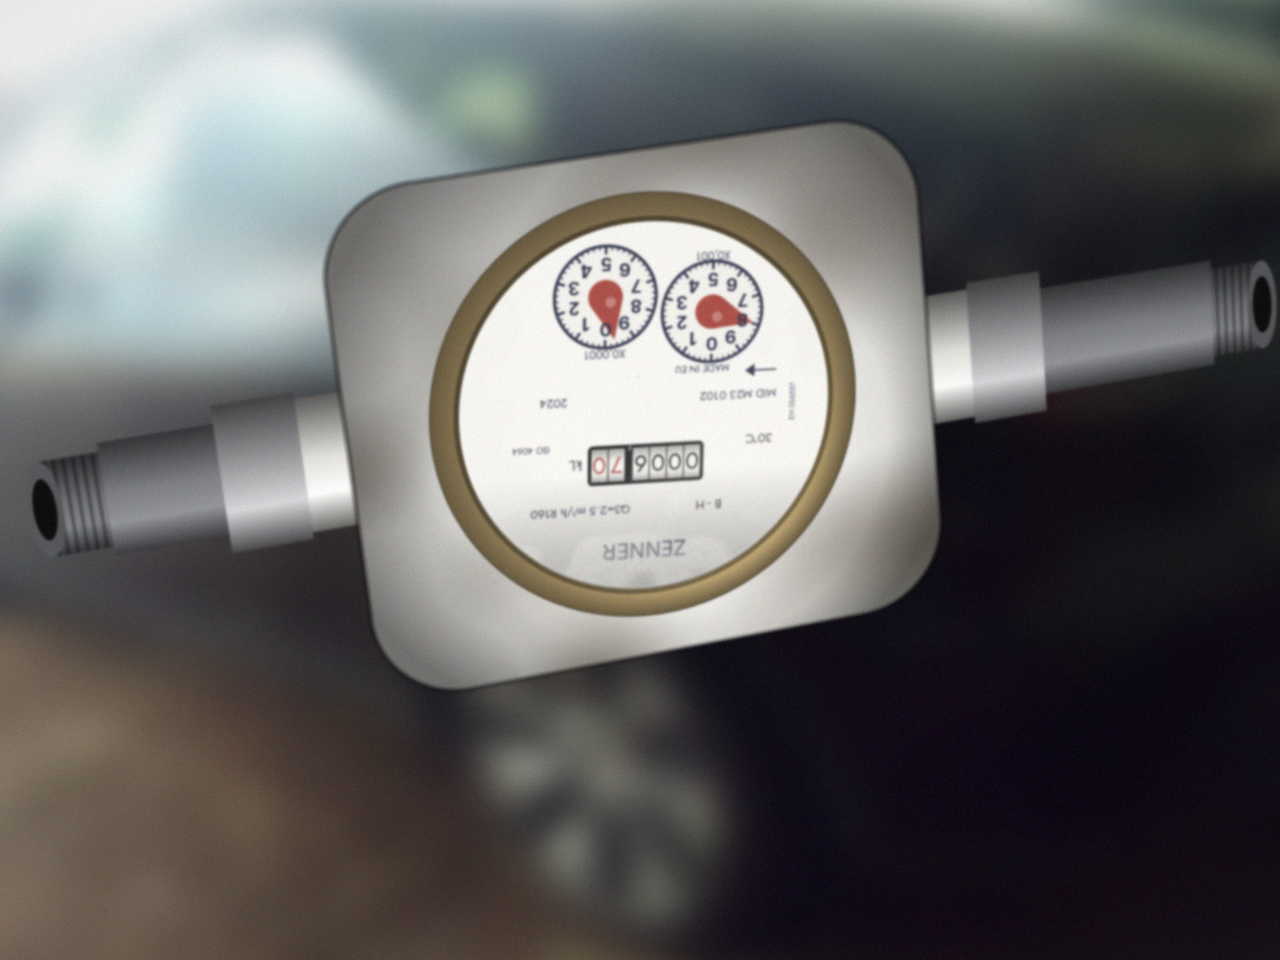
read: **6.7079** kL
